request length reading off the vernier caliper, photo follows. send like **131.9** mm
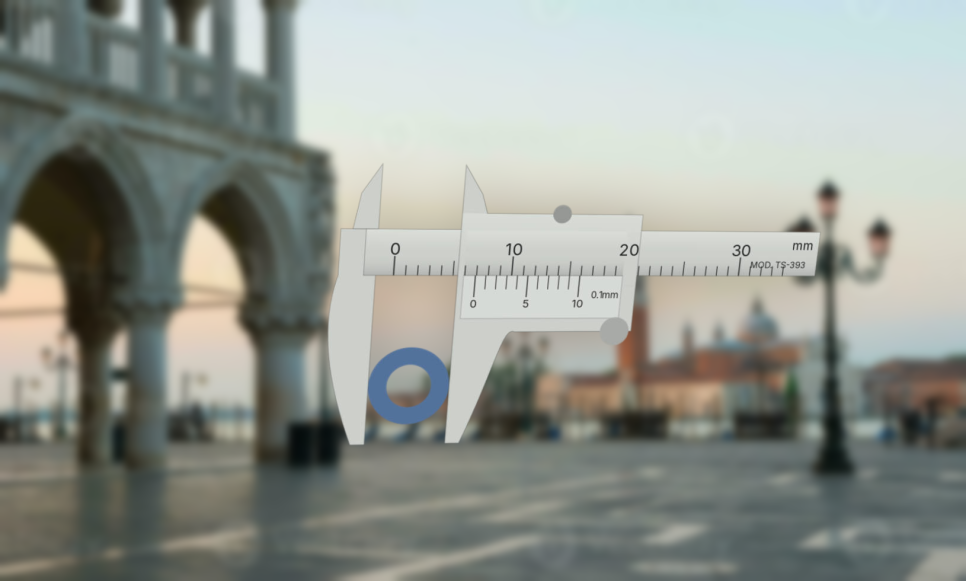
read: **6.9** mm
